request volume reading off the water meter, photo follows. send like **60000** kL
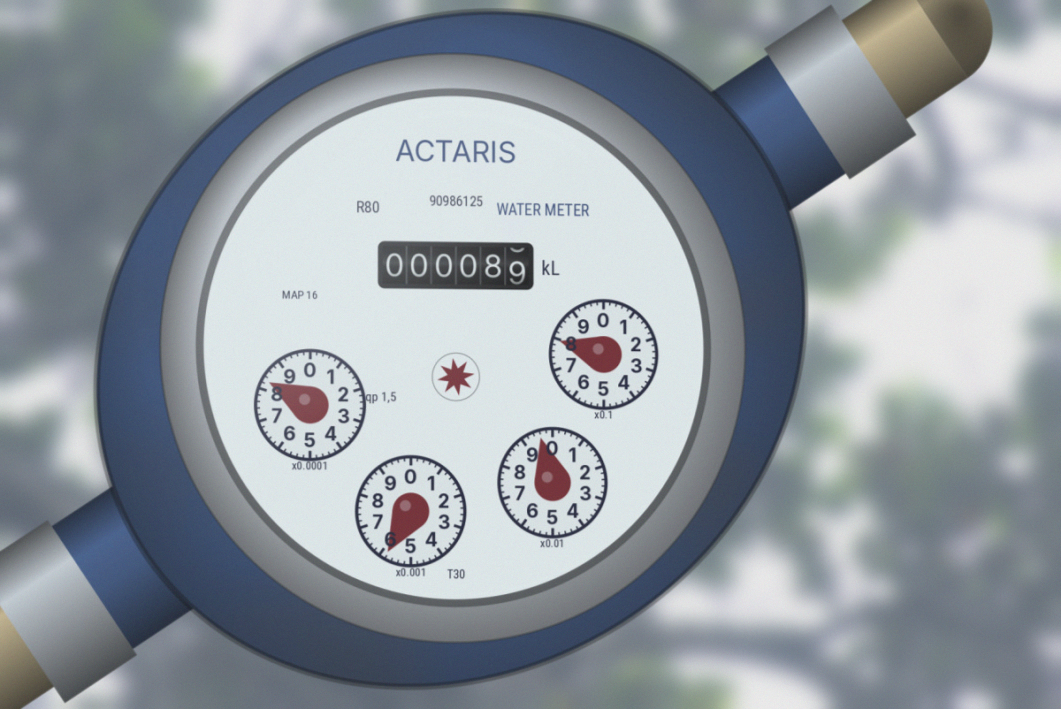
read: **88.7958** kL
